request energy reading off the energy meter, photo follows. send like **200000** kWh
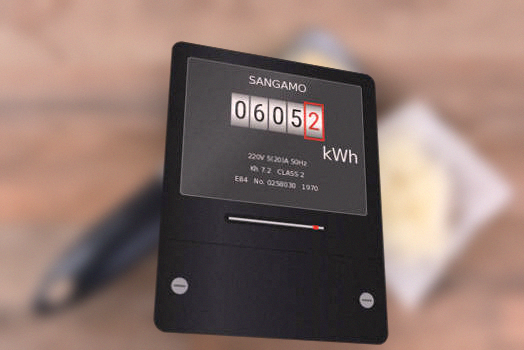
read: **605.2** kWh
